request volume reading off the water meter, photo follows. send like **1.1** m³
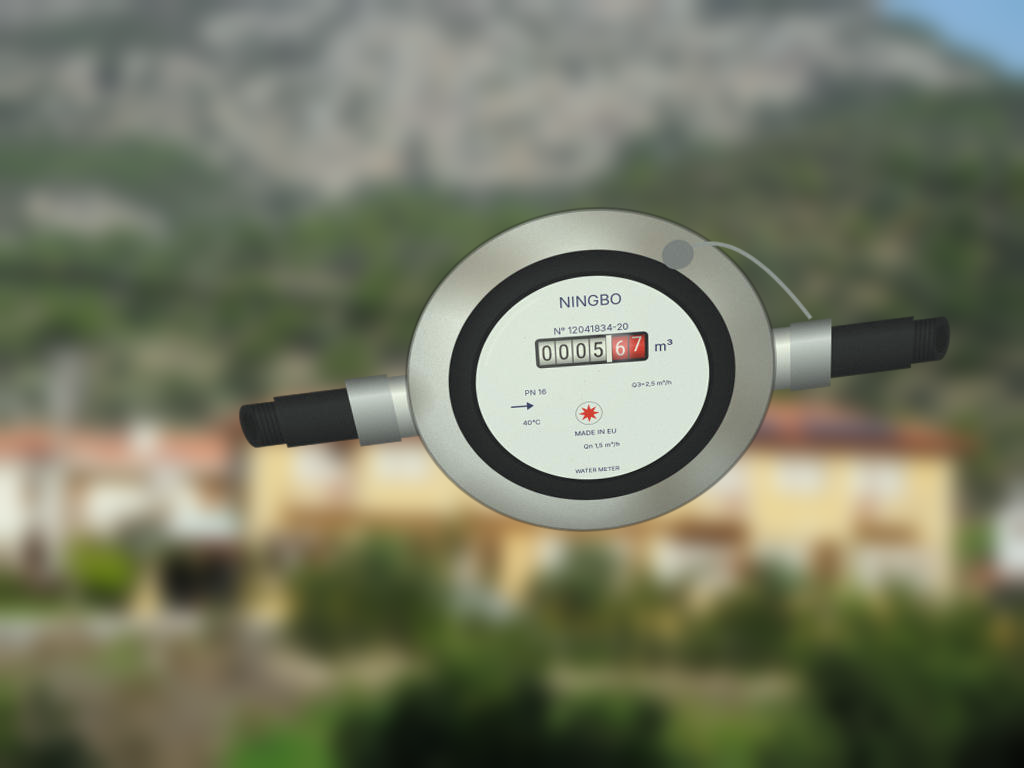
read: **5.67** m³
